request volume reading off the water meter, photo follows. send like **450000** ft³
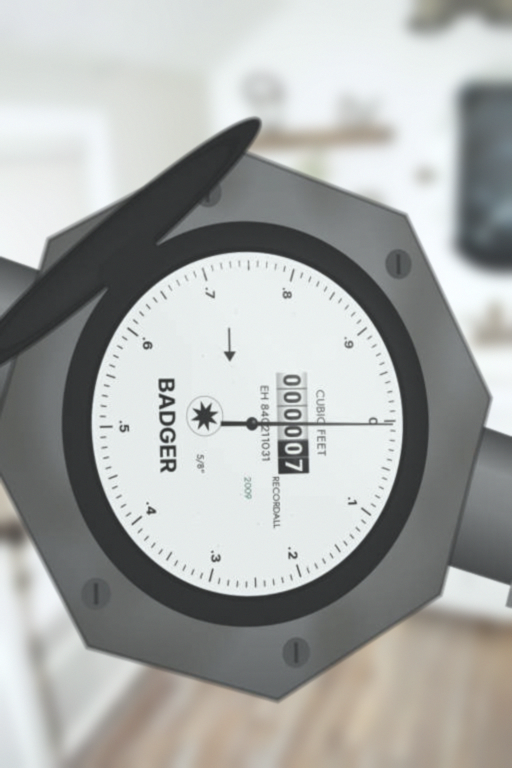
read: **7.00** ft³
